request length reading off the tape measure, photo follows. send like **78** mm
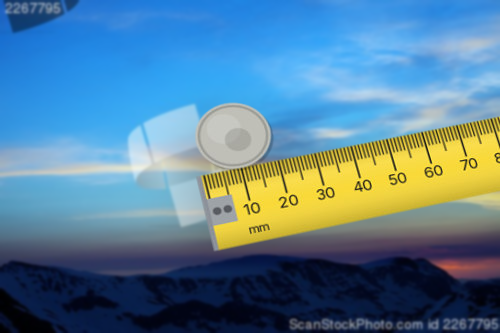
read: **20** mm
